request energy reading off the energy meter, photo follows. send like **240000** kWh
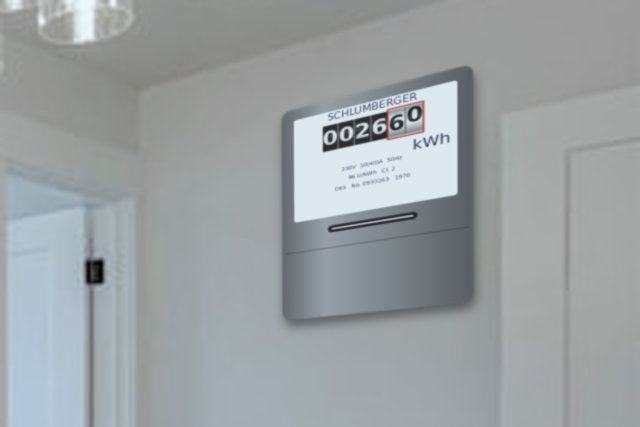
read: **26.60** kWh
